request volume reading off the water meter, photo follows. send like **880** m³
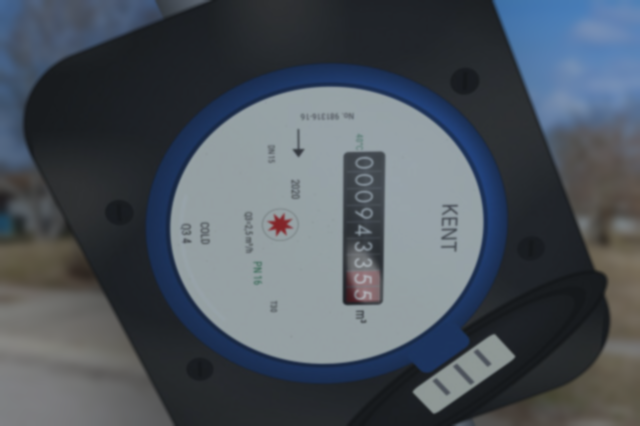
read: **9433.55** m³
